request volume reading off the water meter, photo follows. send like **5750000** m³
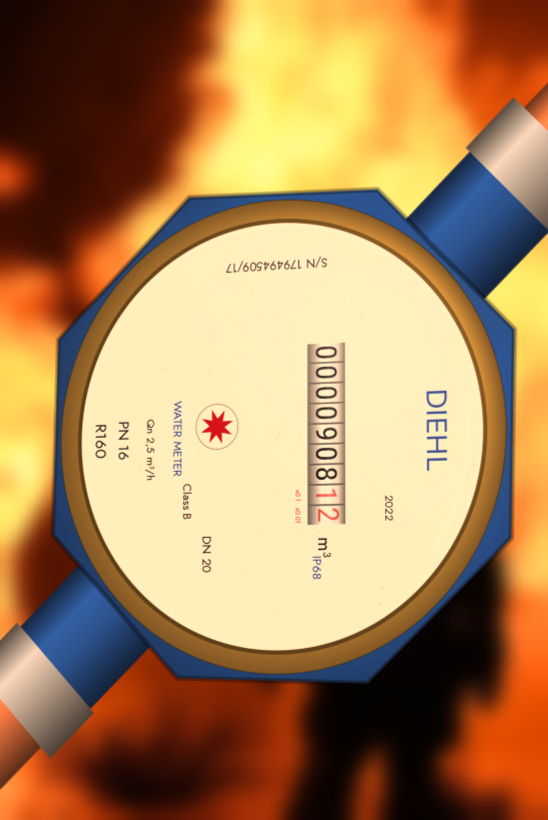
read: **908.12** m³
